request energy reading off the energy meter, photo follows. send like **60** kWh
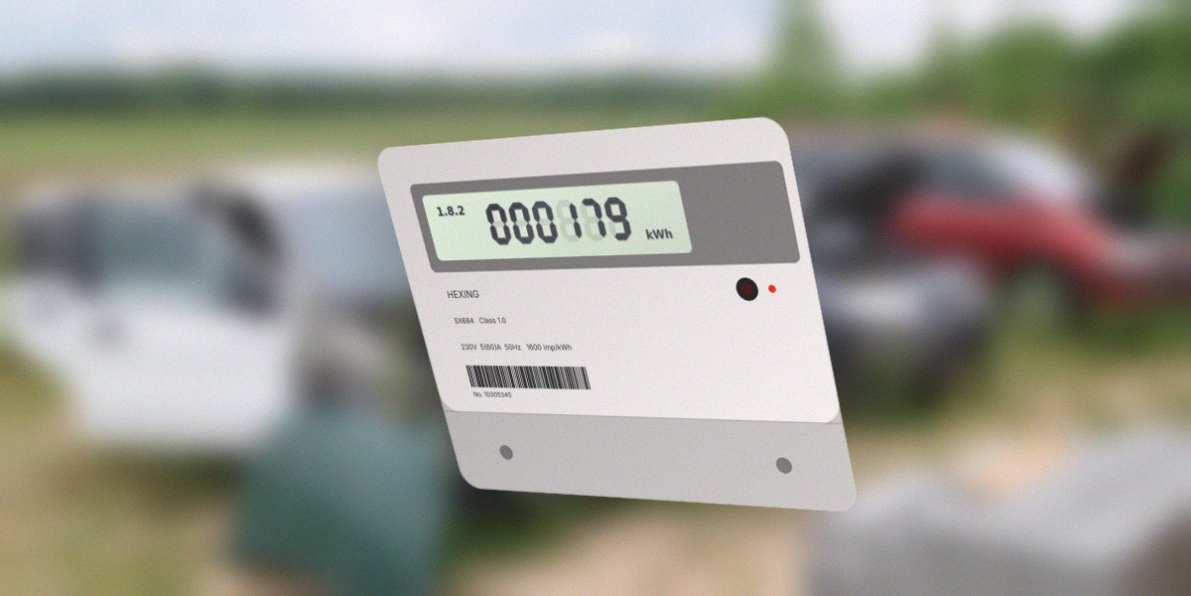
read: **179** kWh
